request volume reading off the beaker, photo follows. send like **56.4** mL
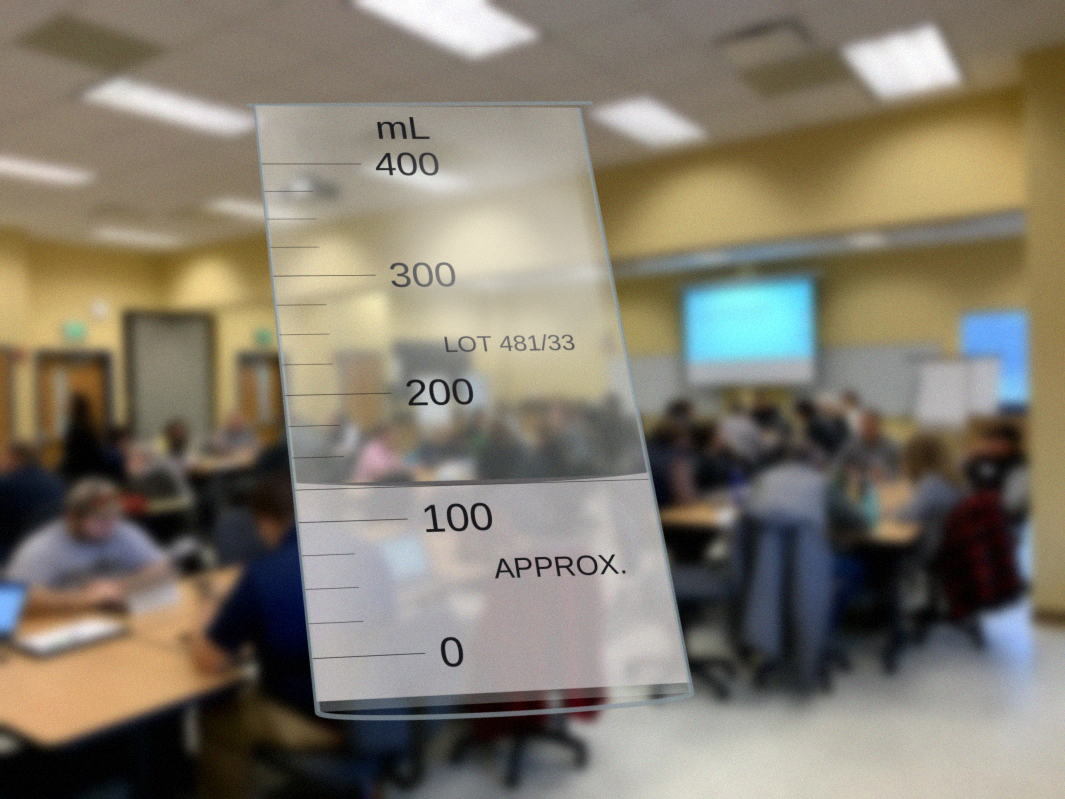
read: **125** mL
